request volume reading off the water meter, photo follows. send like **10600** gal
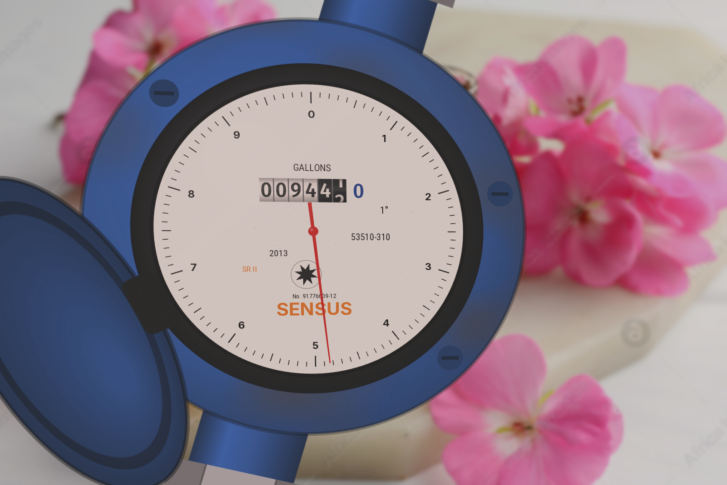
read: **94414.8** gal
